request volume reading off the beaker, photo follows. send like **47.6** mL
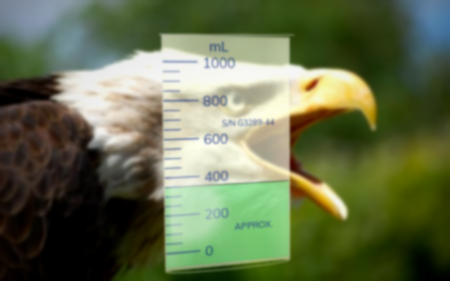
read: **350** mL
